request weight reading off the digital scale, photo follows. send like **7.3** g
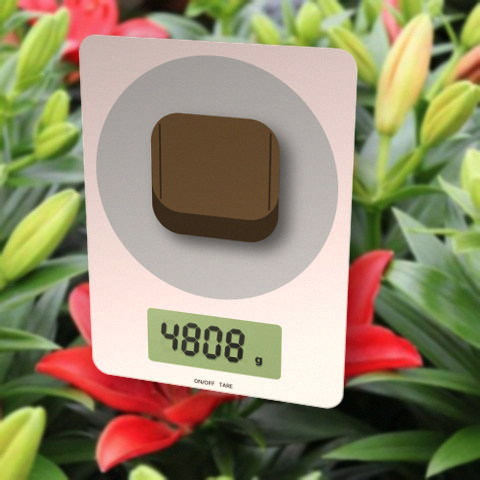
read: **4808** g
